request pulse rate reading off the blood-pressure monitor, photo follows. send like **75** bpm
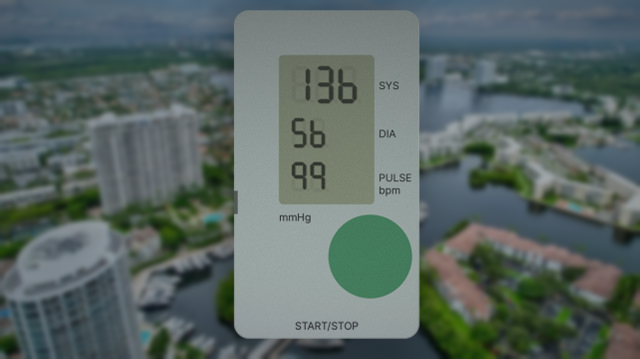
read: **99** bpm
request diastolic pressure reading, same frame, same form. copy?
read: **56** mmHg
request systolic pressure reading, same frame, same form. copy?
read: **136** mmHg
